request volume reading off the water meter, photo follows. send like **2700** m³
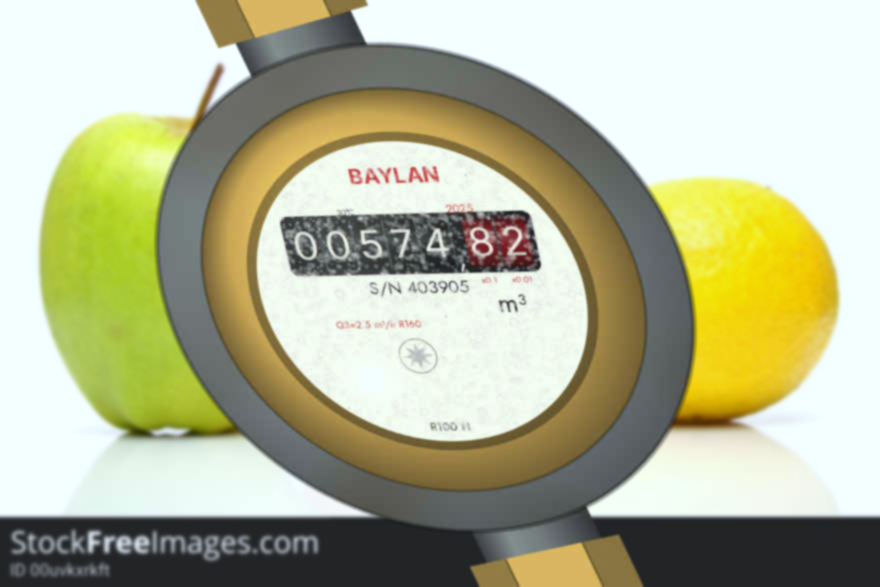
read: **574.82** m³
